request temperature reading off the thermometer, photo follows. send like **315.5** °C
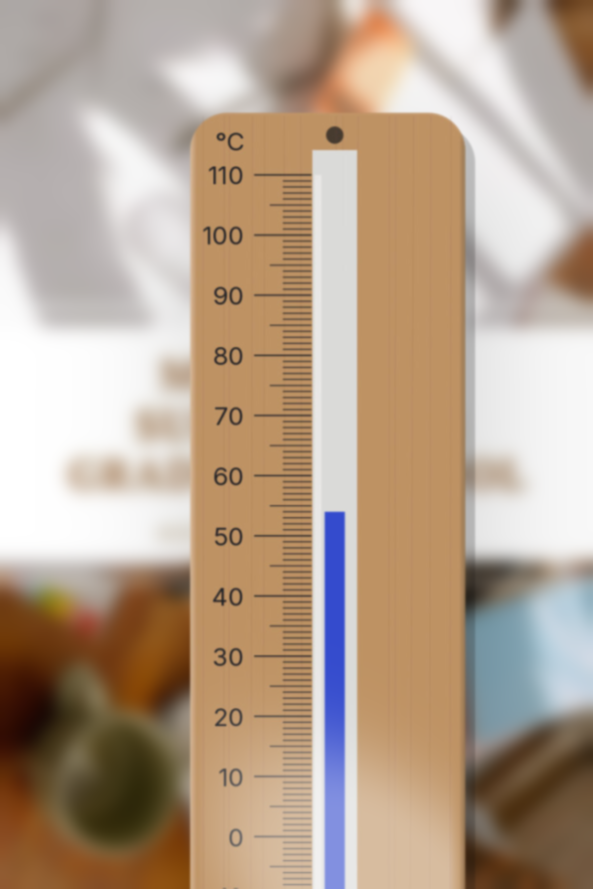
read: **54** °C
